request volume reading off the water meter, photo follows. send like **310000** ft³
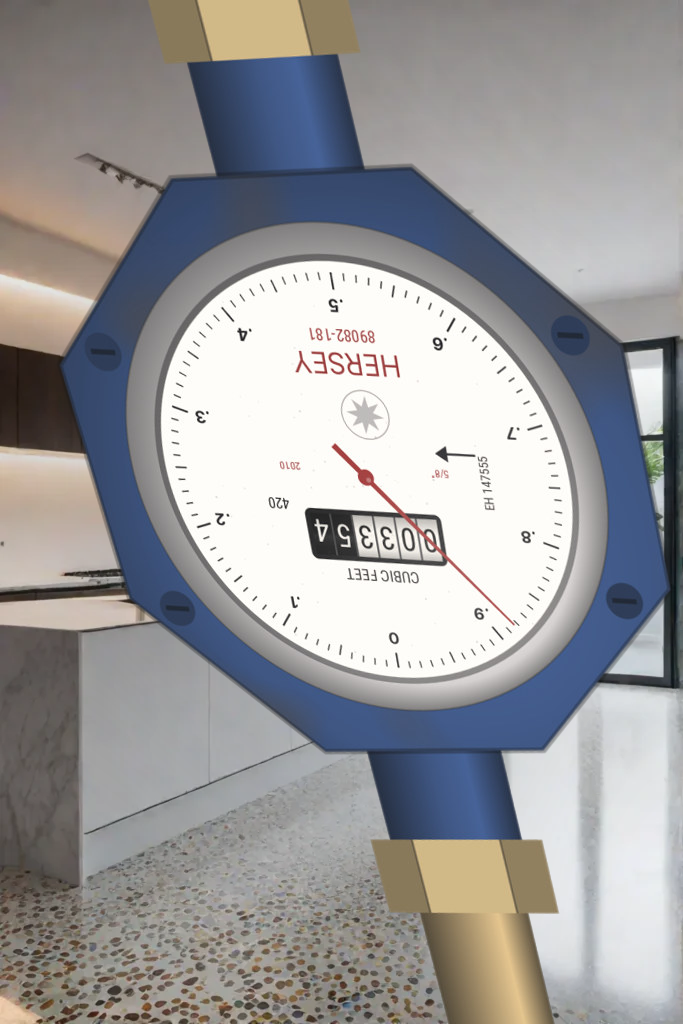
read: **3353.88** ft³
